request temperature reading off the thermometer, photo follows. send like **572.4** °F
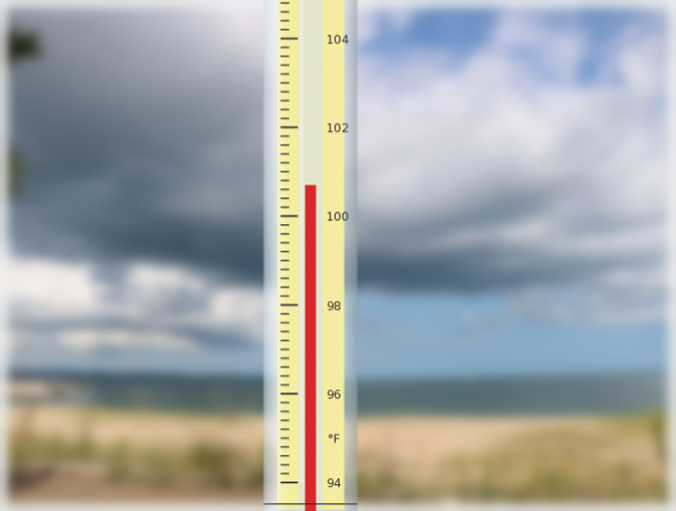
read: **100.7** °F
